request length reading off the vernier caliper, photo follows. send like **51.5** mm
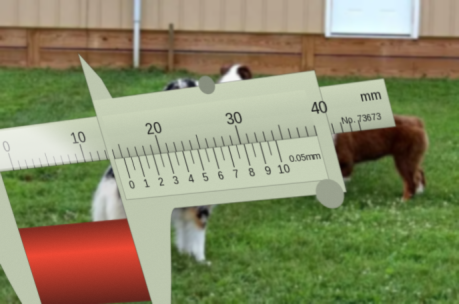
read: **15.2** mm
